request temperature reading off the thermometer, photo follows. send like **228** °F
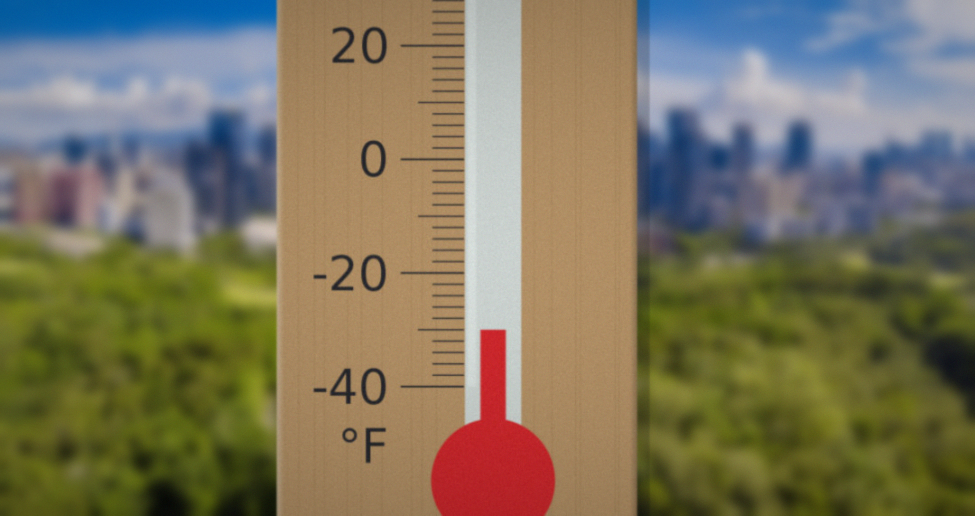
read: **-30** °F
